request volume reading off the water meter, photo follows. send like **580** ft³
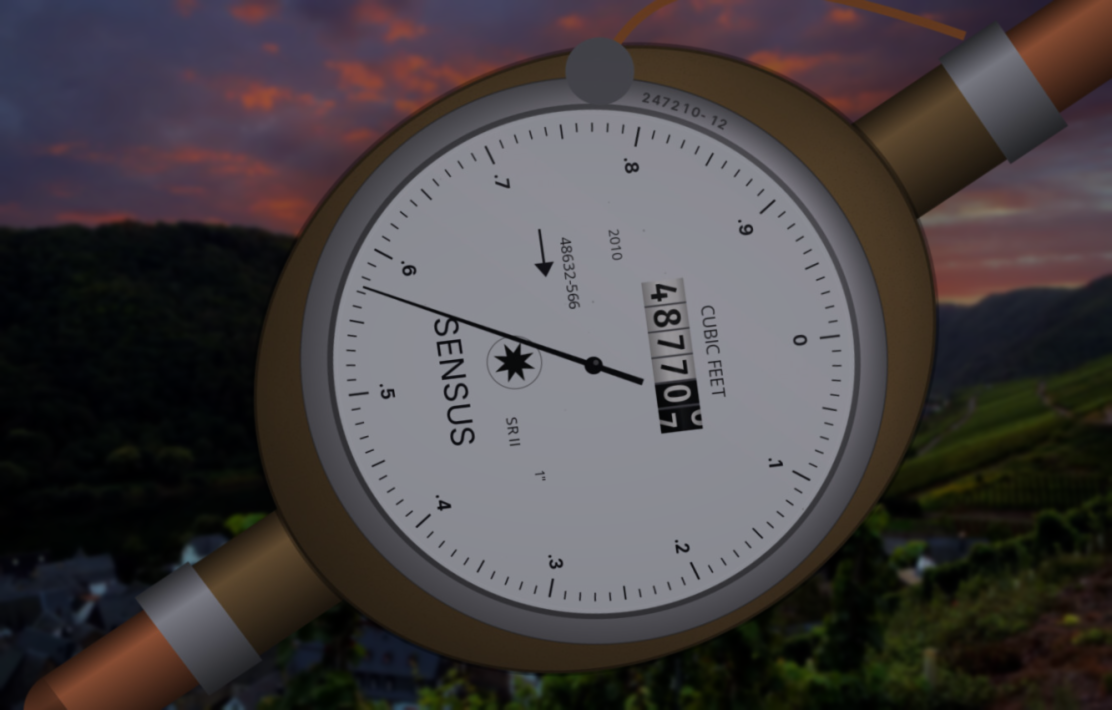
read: **487706.57** ft³
